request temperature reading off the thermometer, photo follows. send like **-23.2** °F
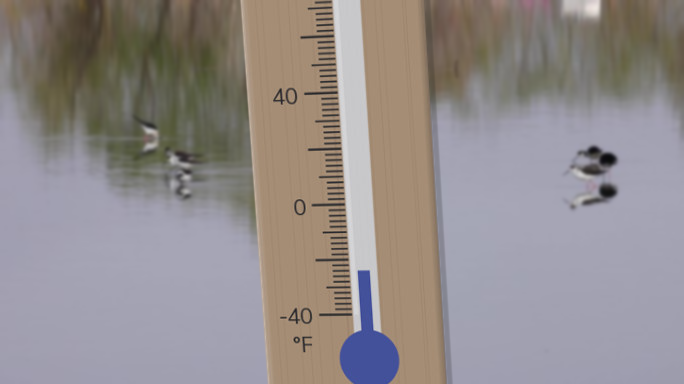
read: **-24** °F
